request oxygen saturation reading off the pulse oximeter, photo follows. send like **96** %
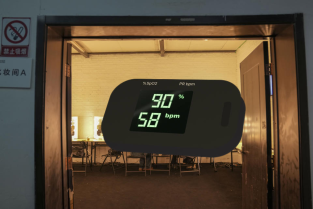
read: **90** %
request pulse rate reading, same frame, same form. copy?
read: **58** bpm
